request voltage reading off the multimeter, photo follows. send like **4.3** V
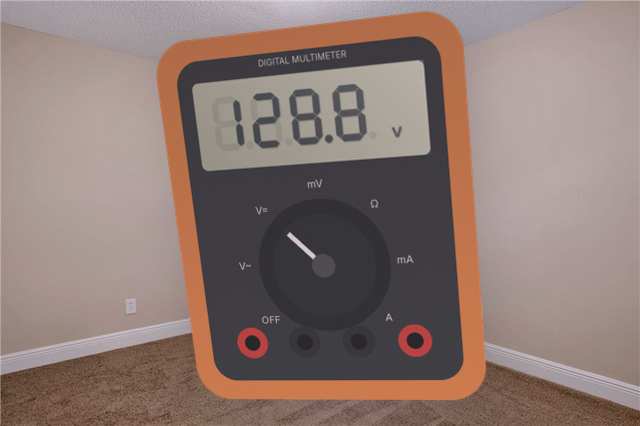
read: **128.8** V
